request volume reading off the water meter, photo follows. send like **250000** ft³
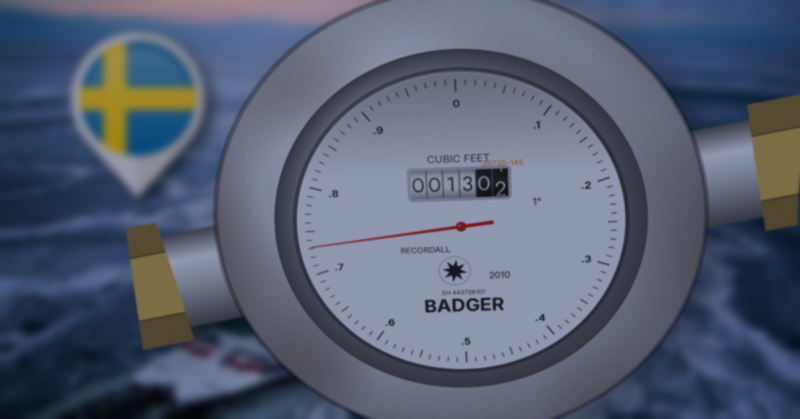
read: **1301.73** ft³
